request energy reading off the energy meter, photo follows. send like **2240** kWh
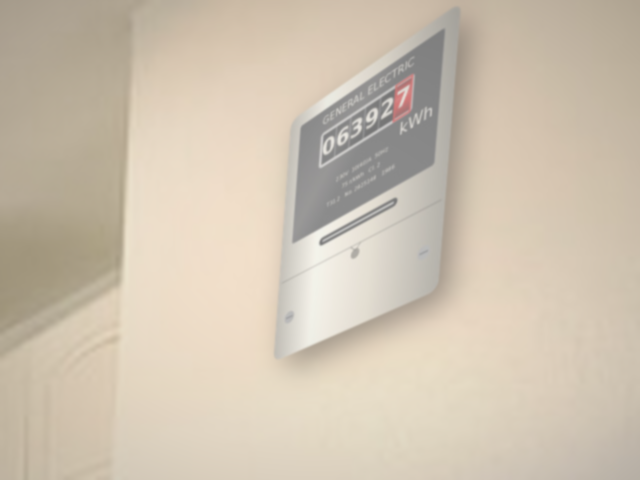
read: **6392.7** kWh
